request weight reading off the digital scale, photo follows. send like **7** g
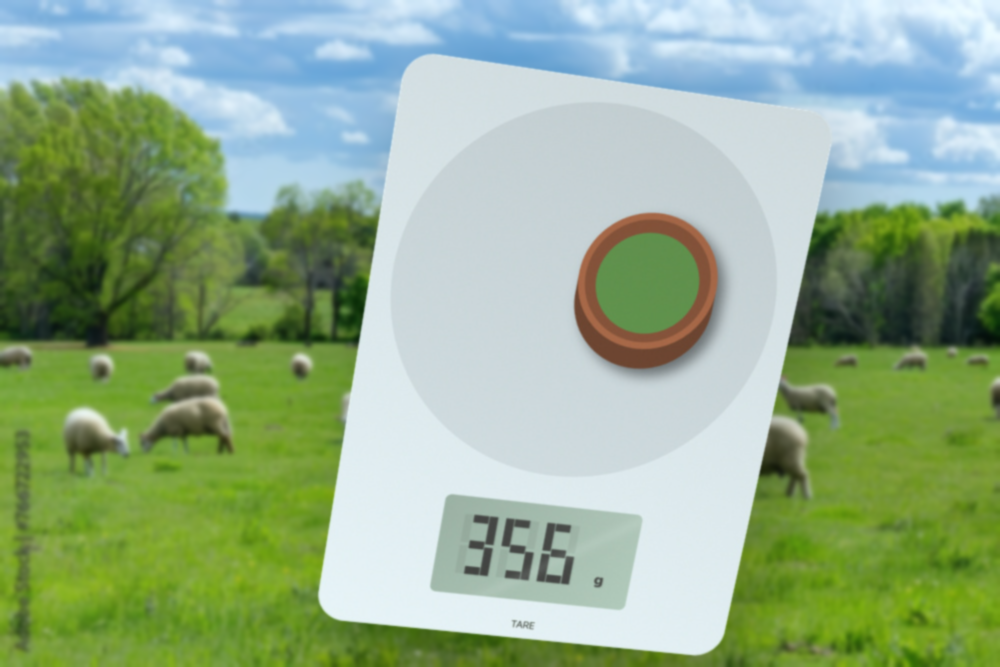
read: **356** g
